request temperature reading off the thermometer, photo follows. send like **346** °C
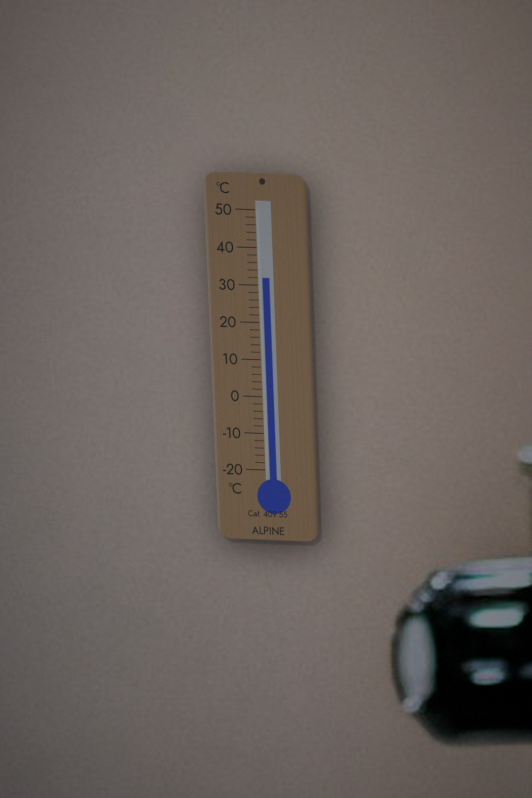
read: **32** °C
